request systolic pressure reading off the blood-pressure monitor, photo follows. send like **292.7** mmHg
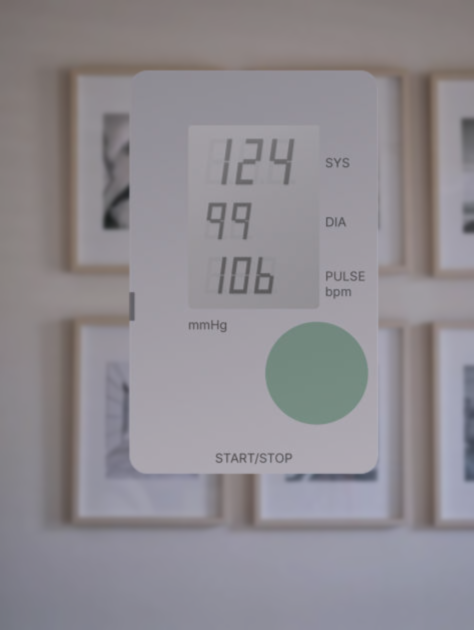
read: **124** mmHg
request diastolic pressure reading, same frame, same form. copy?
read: **99** mmHg
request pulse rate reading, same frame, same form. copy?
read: **106** bpm
